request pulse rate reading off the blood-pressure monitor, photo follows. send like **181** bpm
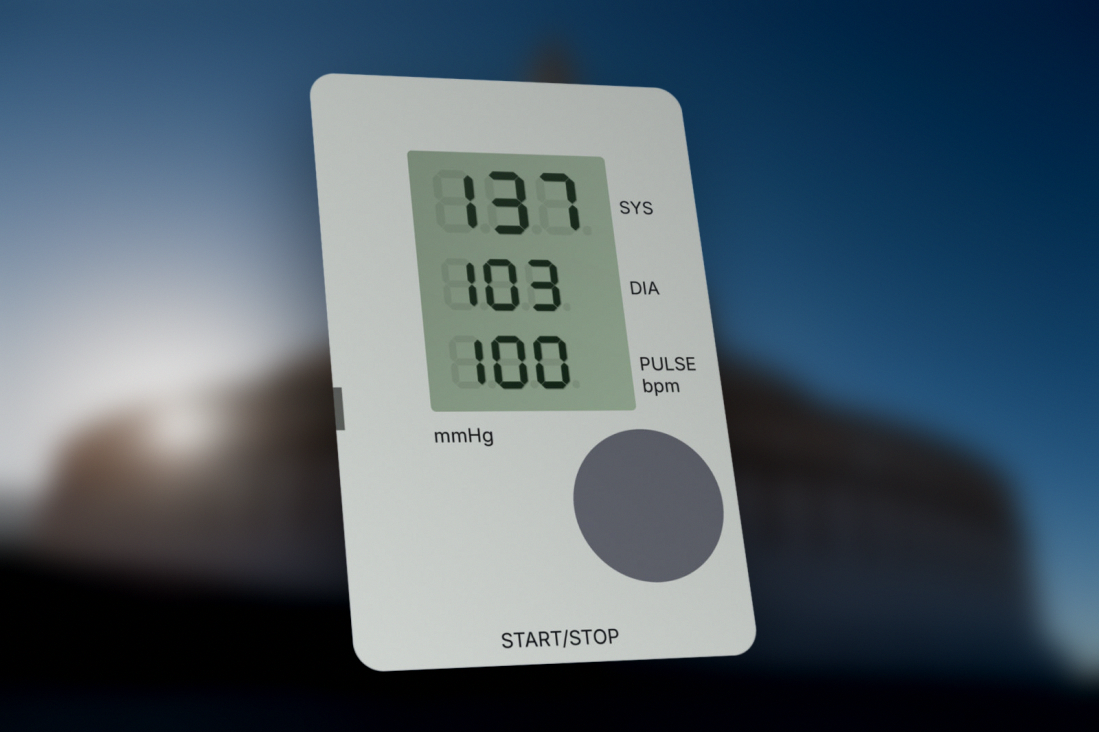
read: **100** bpm
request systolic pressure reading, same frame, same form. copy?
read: **137** mmHg
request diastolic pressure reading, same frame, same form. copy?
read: **103** mmHg
